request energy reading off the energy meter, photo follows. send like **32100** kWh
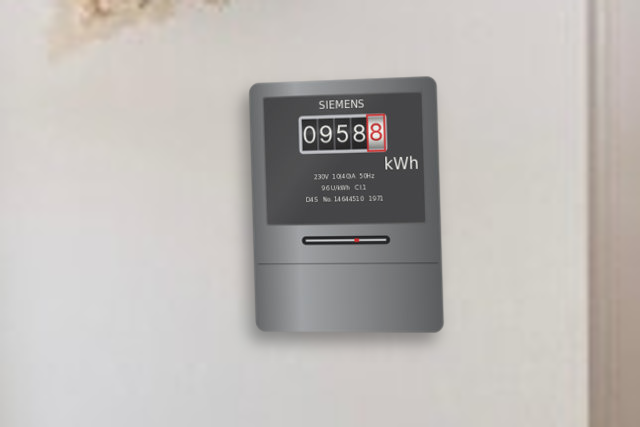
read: **958.8** kWh
